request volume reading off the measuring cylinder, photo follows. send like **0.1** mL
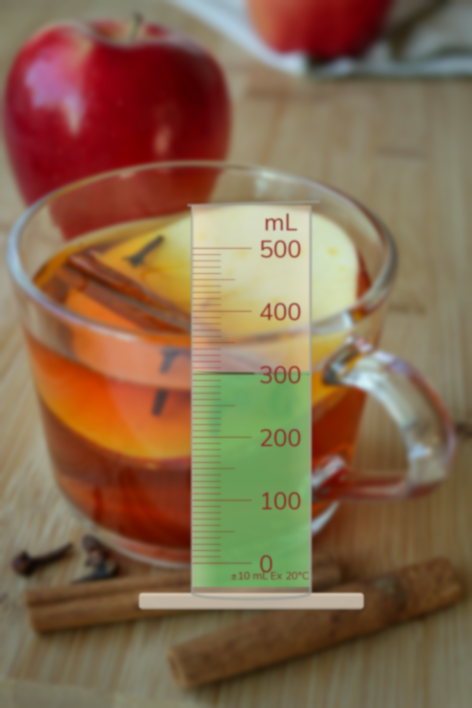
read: **300** mL
